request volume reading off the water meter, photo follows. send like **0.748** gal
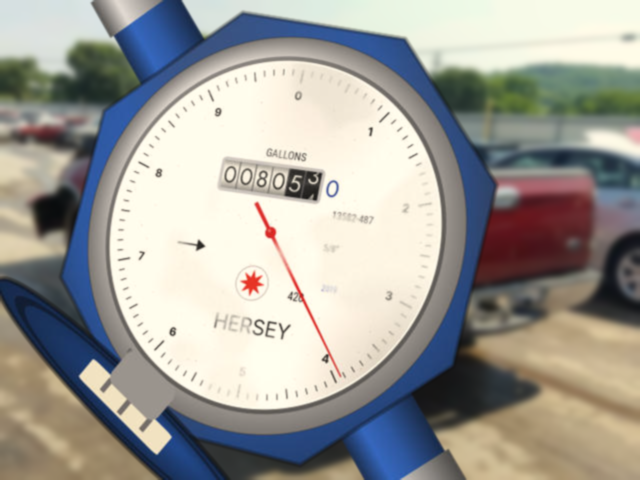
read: **80533.9** gal
